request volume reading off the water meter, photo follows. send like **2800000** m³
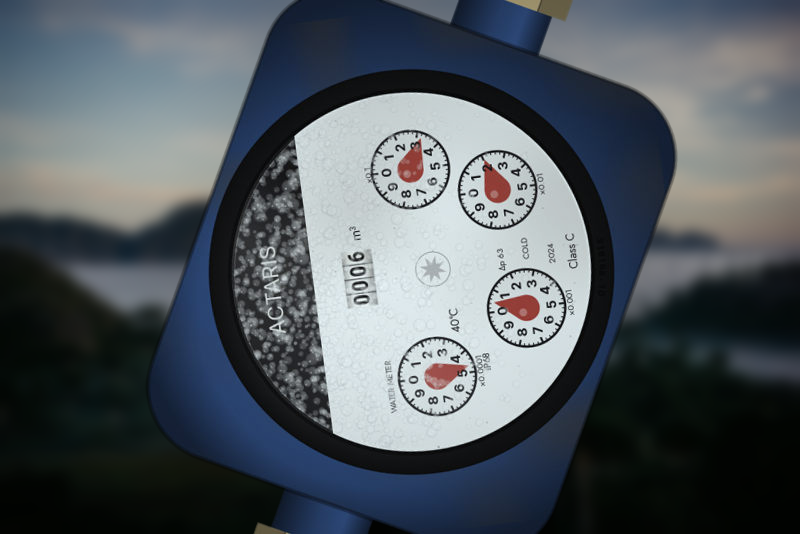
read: **6.3204** m³
